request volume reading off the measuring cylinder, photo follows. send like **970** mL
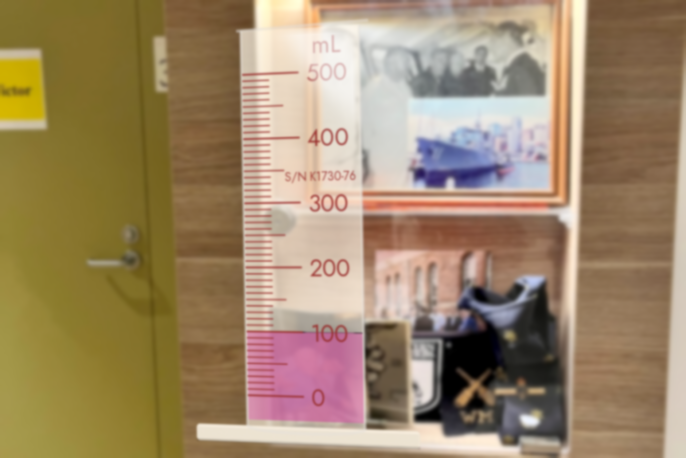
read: **100** mL
